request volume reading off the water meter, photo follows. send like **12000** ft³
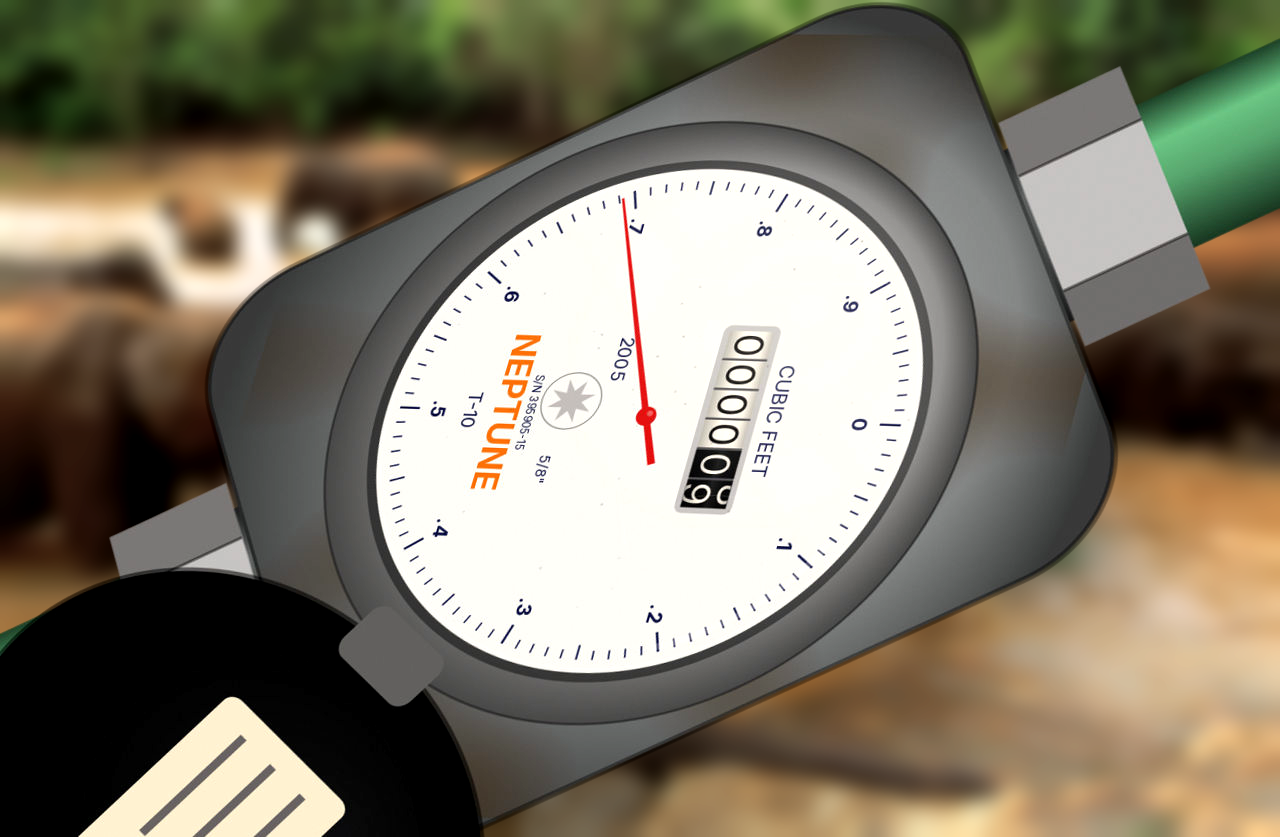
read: **8.69** ft³
